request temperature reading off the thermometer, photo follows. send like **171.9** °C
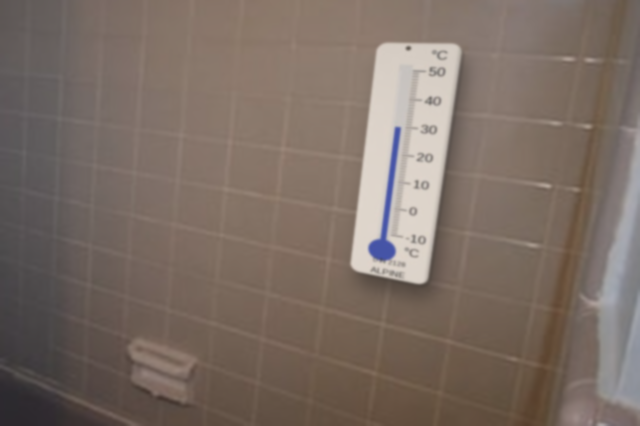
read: **30** °C
